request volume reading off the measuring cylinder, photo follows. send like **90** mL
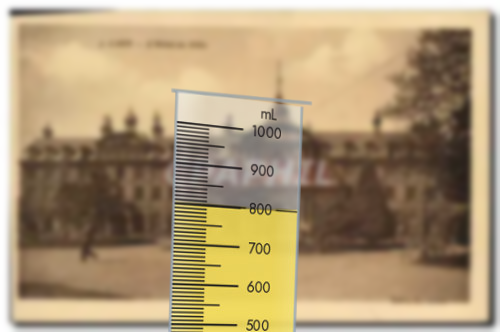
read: **800** mL
